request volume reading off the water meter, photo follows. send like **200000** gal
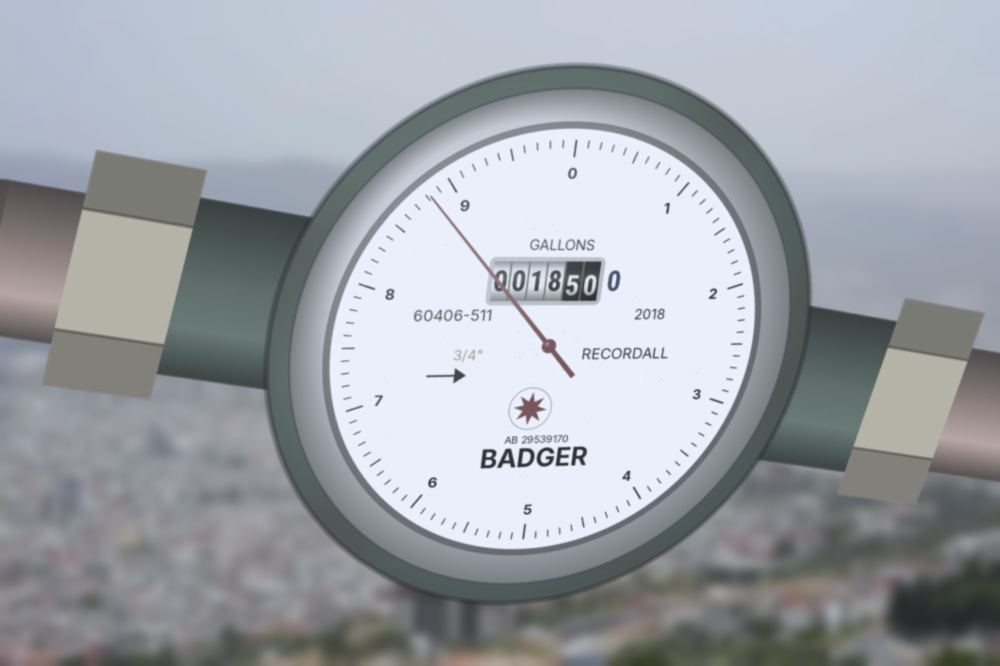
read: **18498.8** gal
